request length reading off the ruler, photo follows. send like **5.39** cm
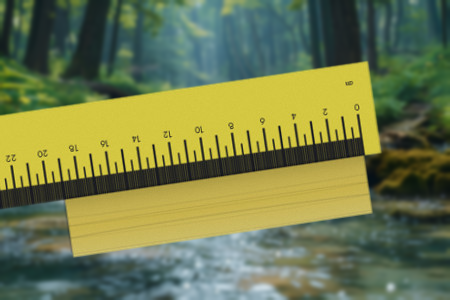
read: **19** cm
